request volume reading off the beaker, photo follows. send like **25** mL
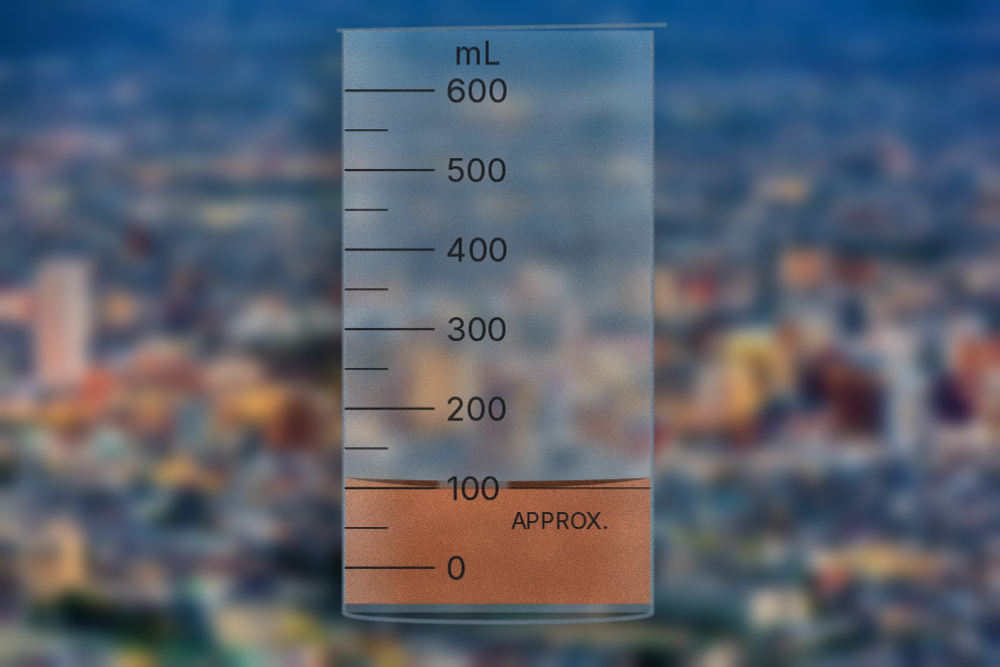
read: **100** mL
